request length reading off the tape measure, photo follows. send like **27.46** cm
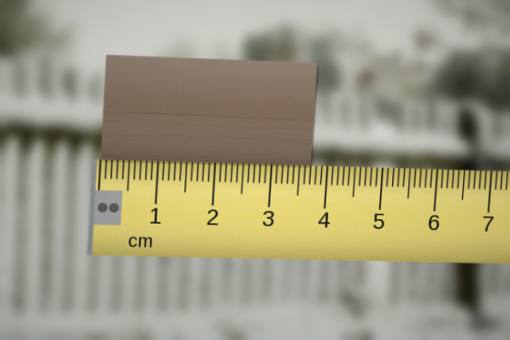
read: **3.7** cm
